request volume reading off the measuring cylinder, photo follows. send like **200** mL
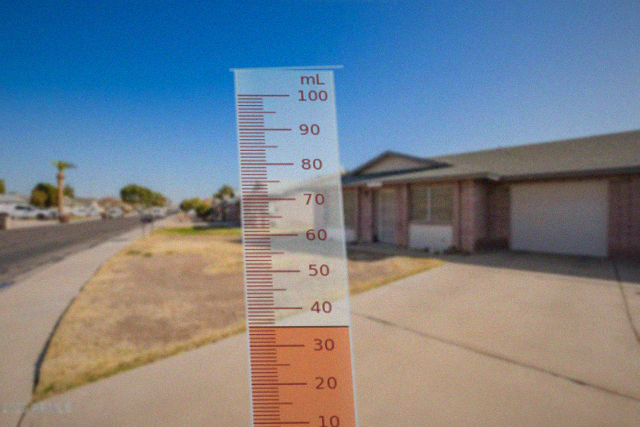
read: **35** mL
